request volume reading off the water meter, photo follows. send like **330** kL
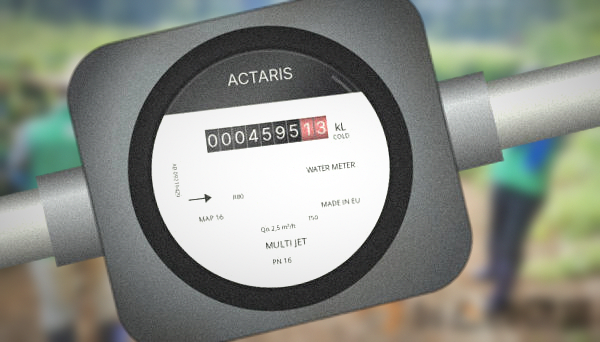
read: **4595.13** kL
